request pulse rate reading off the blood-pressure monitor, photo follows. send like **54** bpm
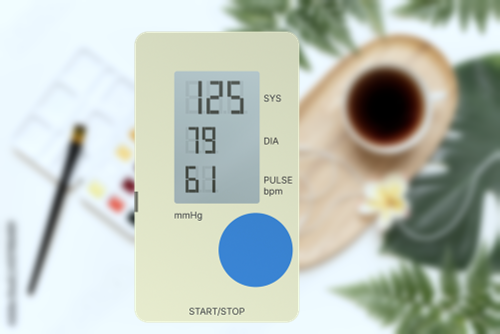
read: **61** bpm
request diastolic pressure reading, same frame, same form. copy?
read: **79** mmHg
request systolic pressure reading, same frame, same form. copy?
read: **125** mmHg
